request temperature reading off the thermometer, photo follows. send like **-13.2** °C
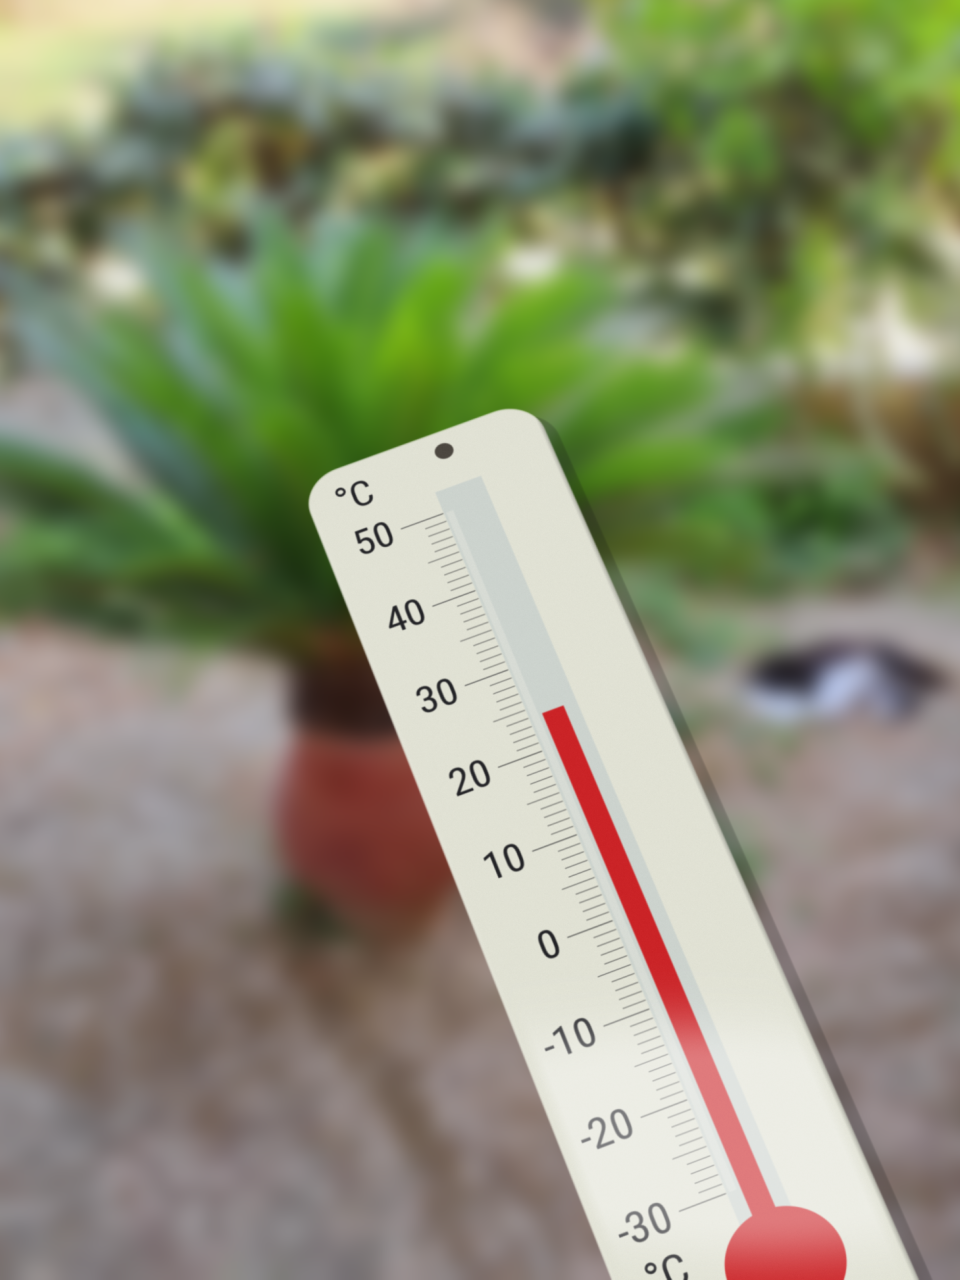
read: **24** °C
